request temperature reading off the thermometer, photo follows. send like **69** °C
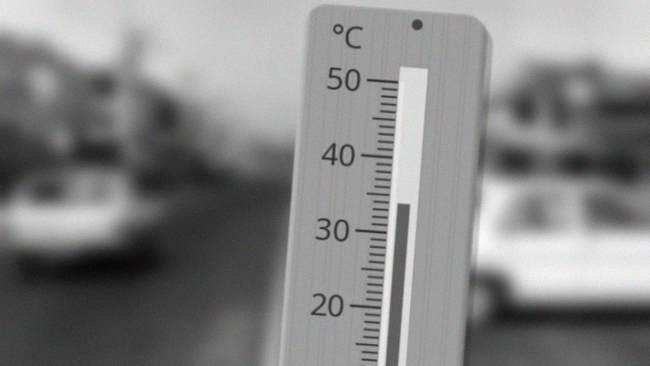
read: **34** °C
